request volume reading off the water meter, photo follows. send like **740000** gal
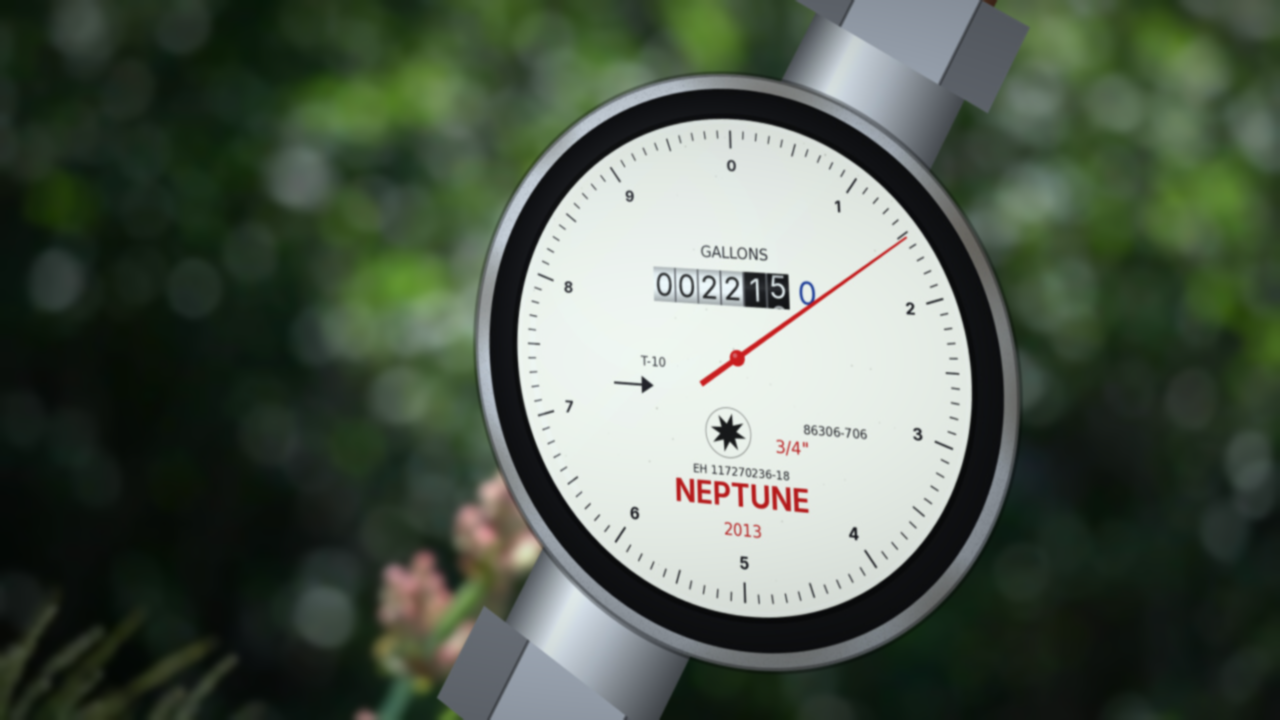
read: **22151.5** gal
